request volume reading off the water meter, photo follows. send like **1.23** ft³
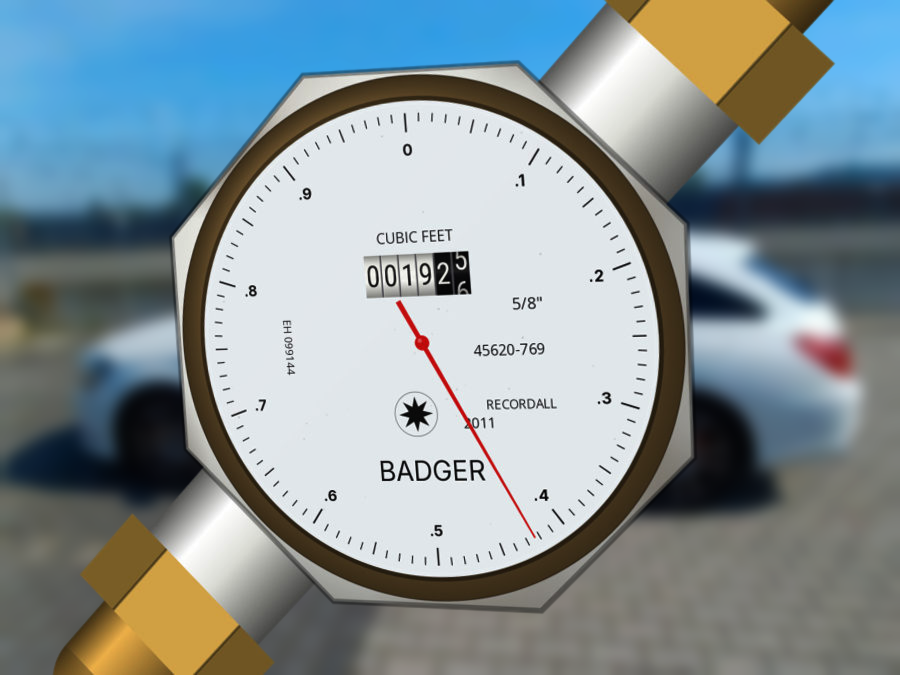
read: **1925.42** ft³
